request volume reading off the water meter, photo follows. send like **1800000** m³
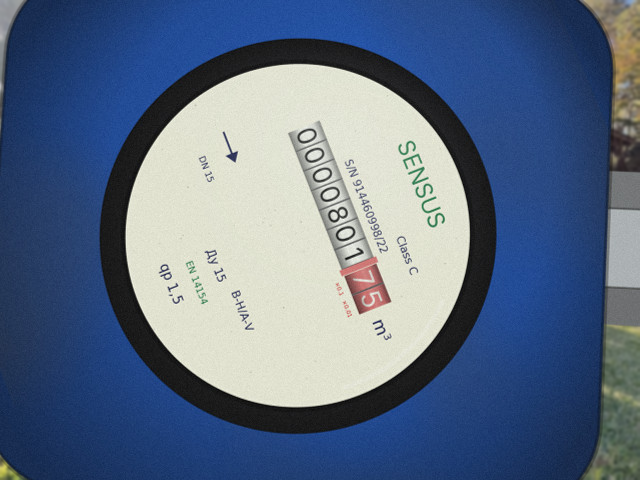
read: **801.75** m³
